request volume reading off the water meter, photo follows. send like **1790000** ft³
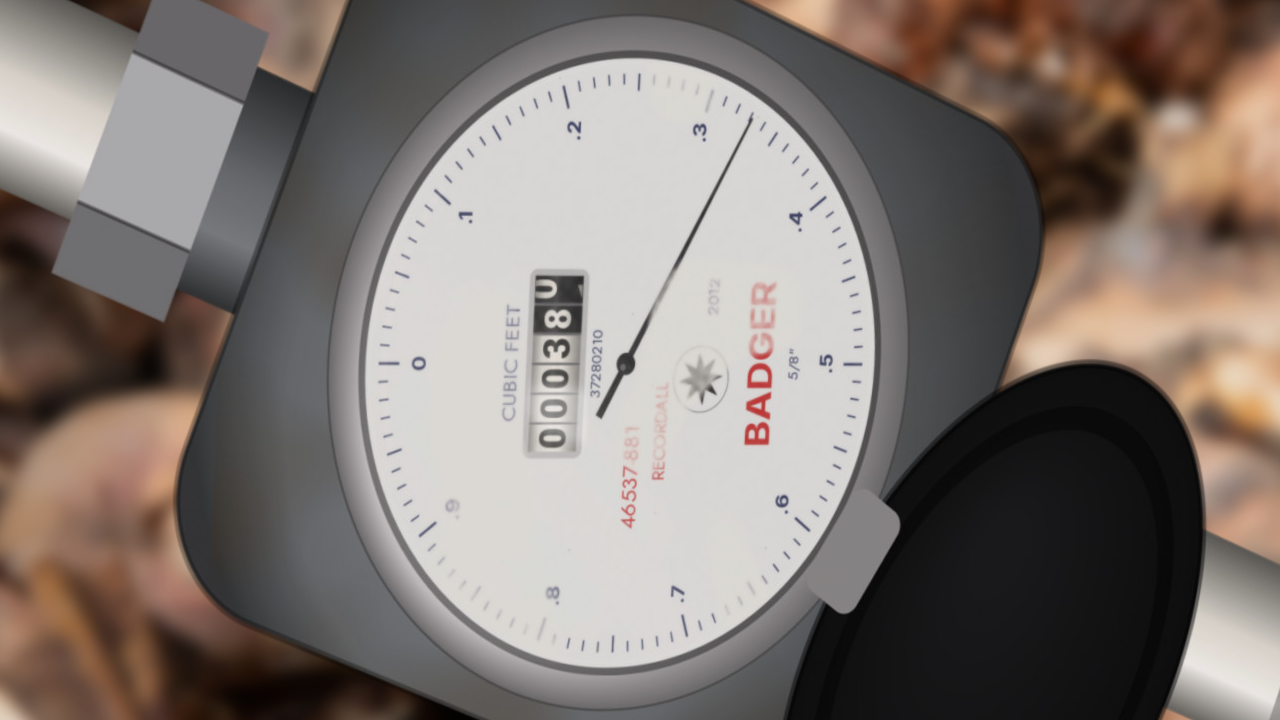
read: **380.33** ft³
